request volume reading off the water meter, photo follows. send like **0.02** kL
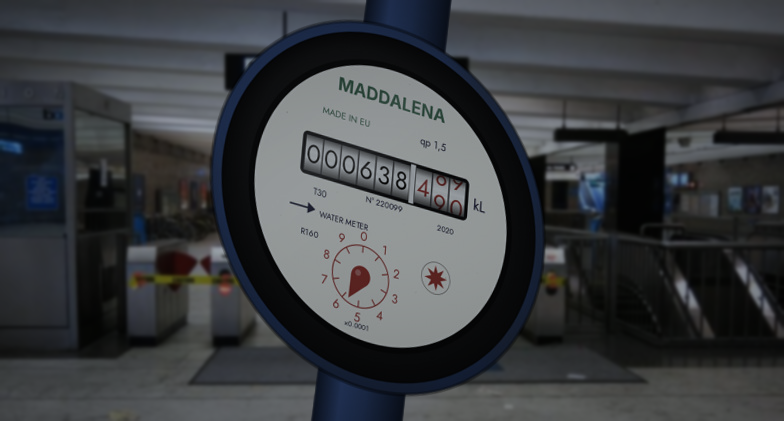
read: **638.4895** kL
